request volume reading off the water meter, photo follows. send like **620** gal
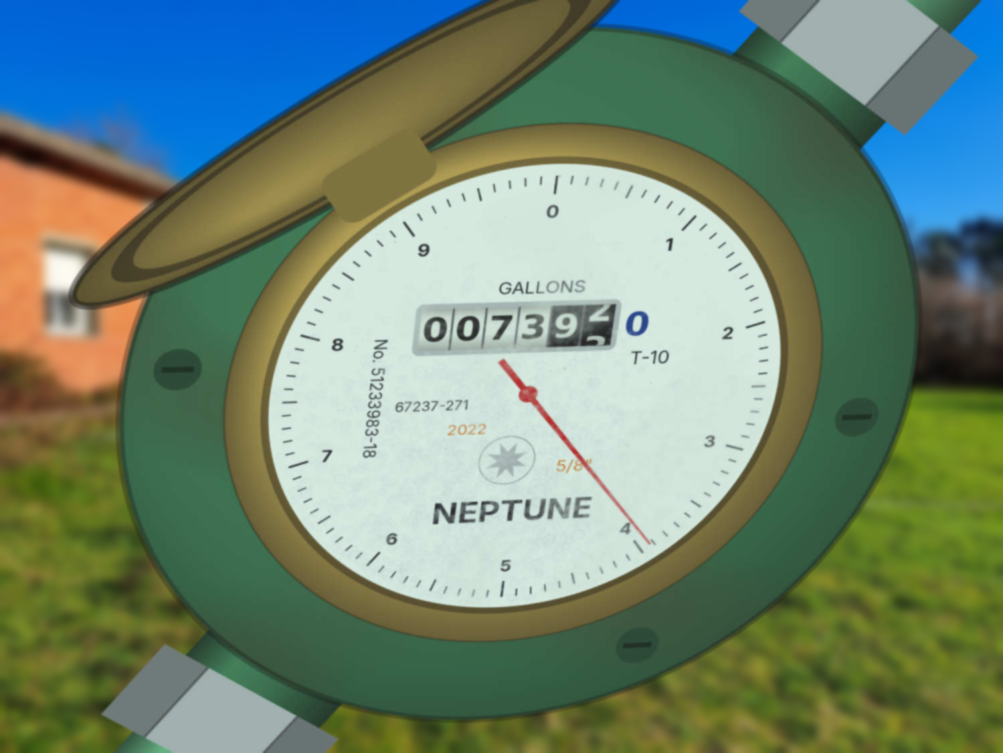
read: **73923.9** gal
